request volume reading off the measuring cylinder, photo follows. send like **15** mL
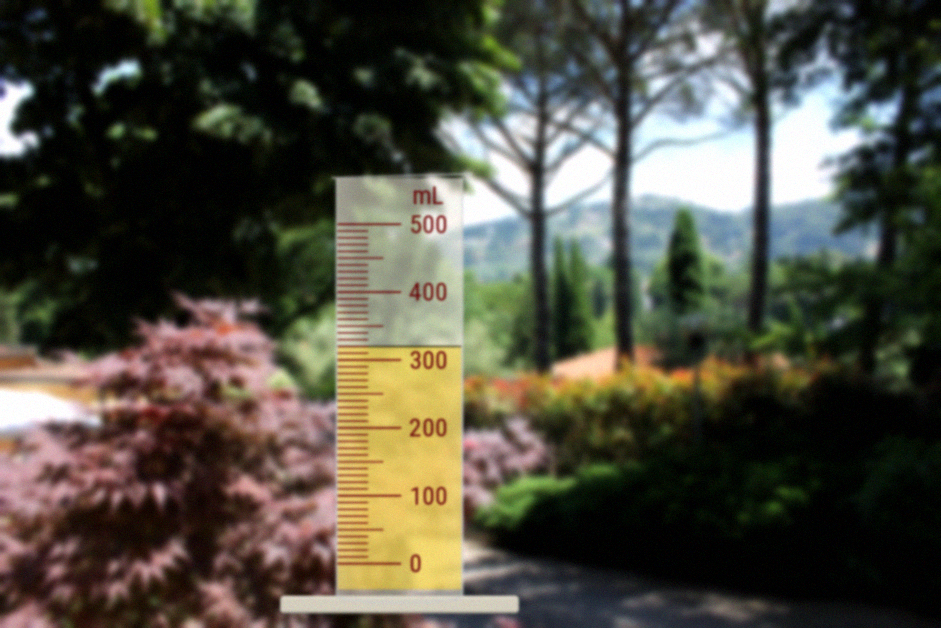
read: **320** mL
